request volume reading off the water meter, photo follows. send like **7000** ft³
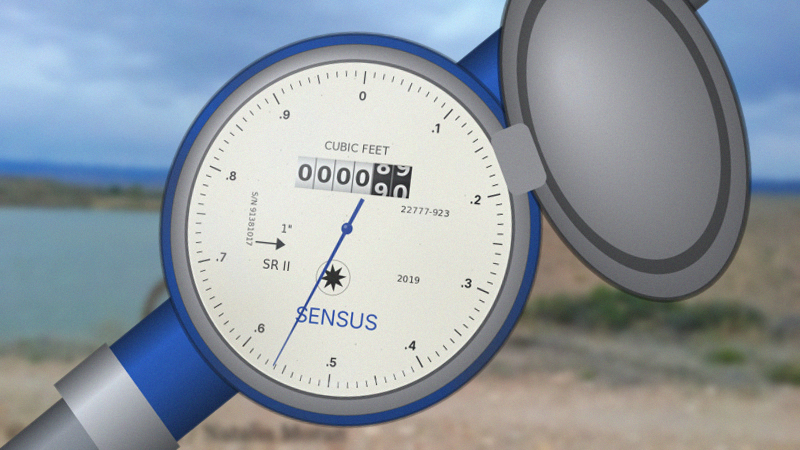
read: **89.56** ft³
